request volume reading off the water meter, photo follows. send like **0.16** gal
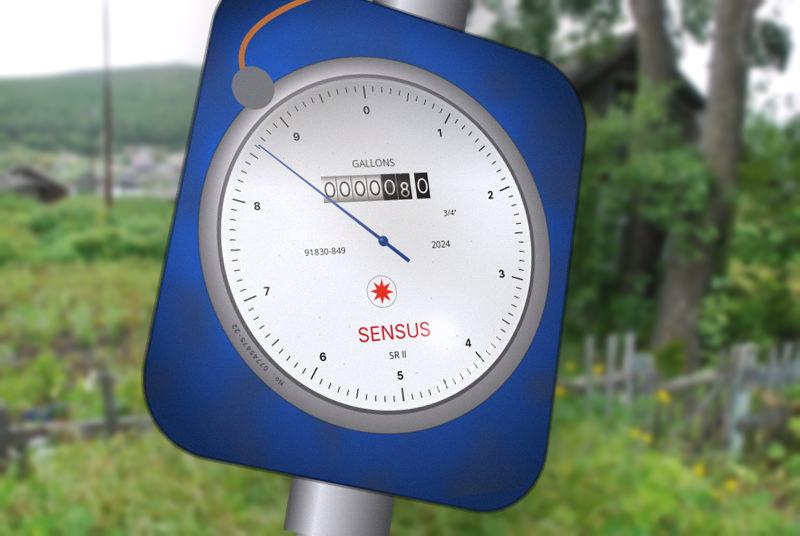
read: **78.6** gal
